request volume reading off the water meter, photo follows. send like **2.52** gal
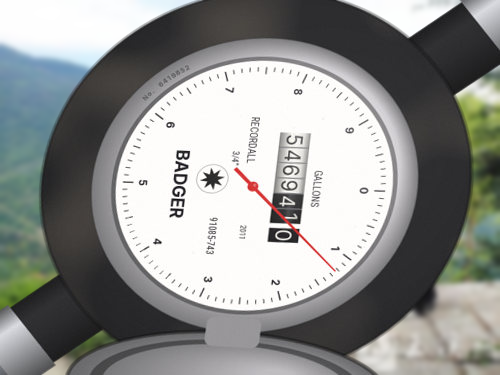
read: **5469411.2** gal
